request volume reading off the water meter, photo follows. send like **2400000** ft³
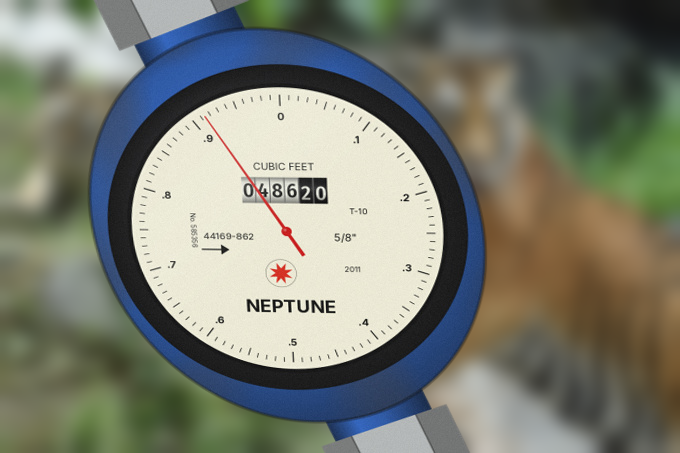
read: **48619.91** ft³
